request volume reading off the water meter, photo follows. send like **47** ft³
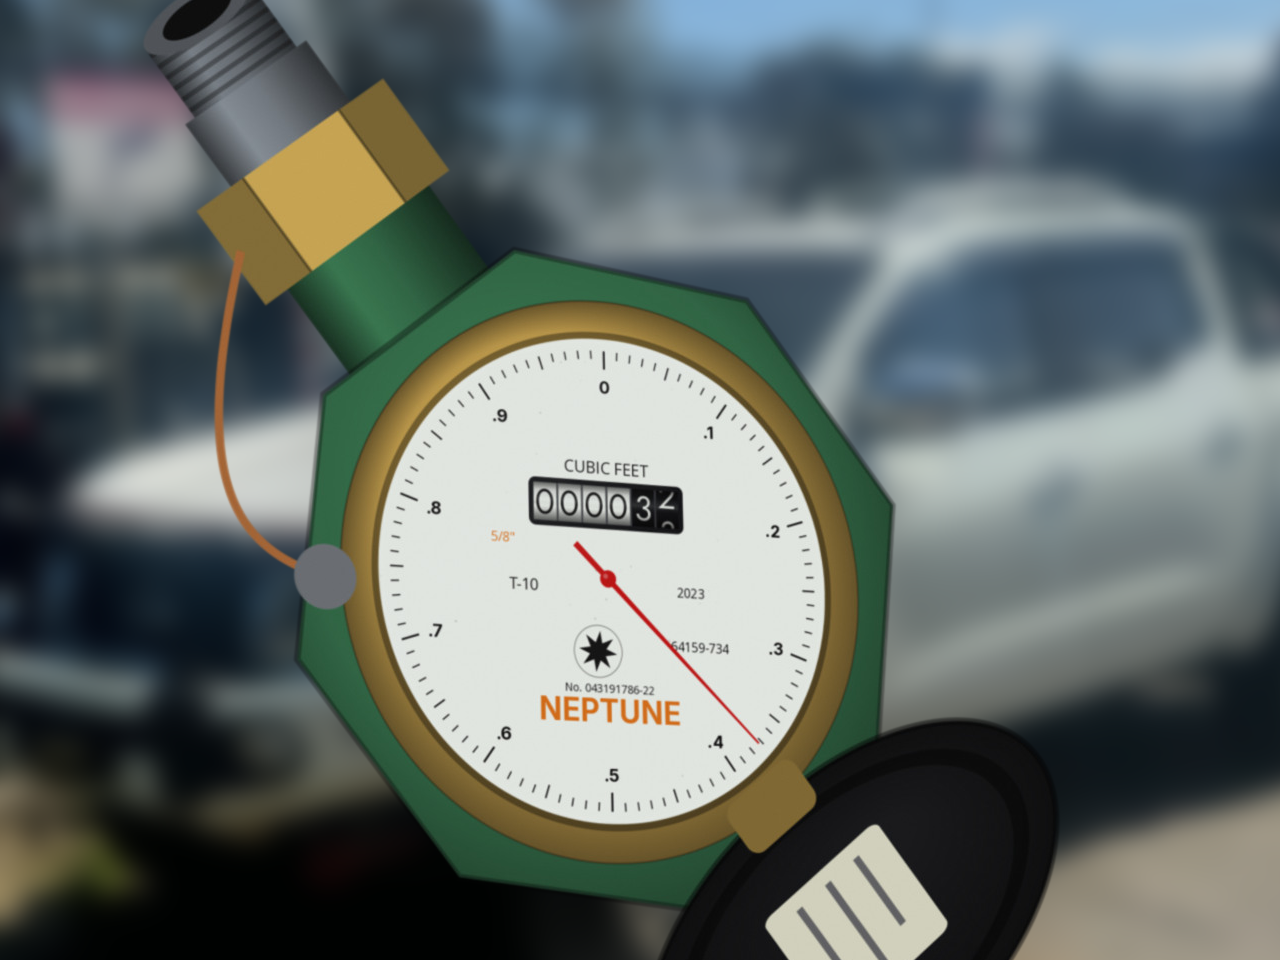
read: **32.37** ft³
